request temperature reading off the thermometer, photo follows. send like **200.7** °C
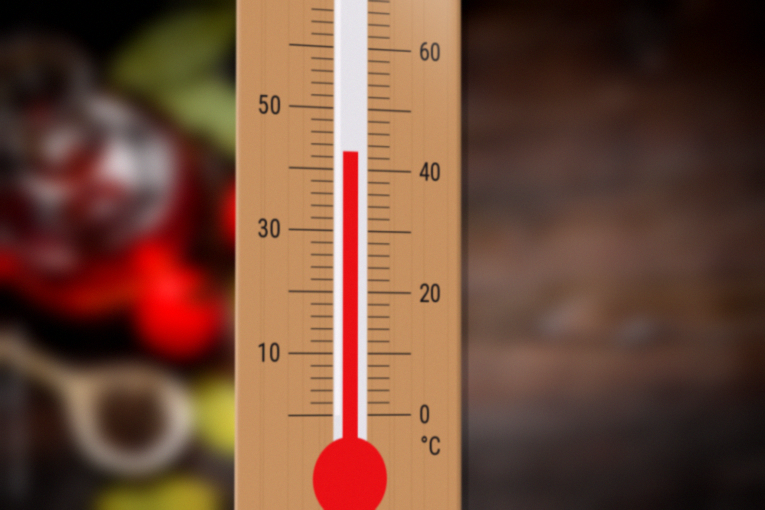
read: **43** °C
